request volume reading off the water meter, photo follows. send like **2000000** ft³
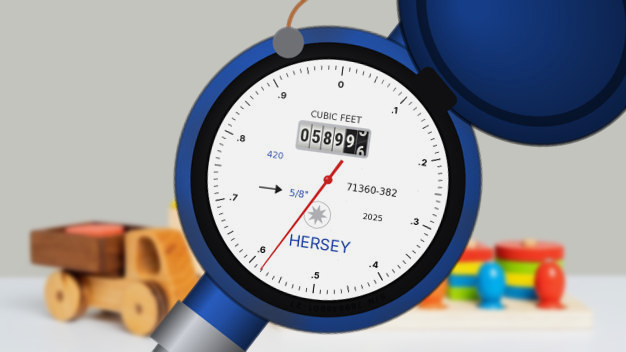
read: **58995.58** ft³
